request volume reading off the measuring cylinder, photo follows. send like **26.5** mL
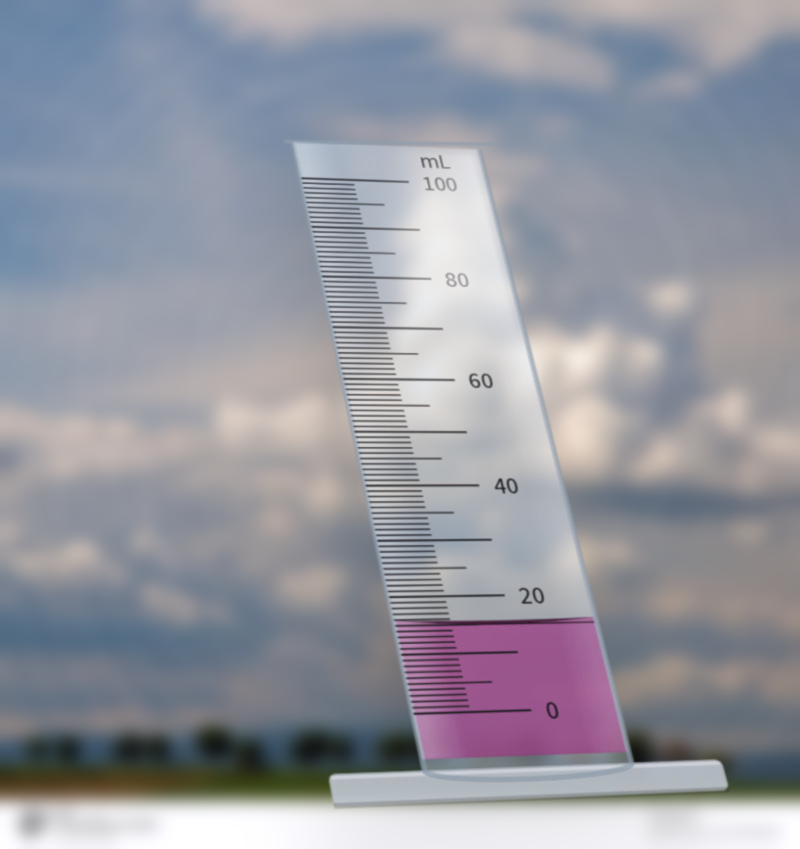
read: **15** mL
